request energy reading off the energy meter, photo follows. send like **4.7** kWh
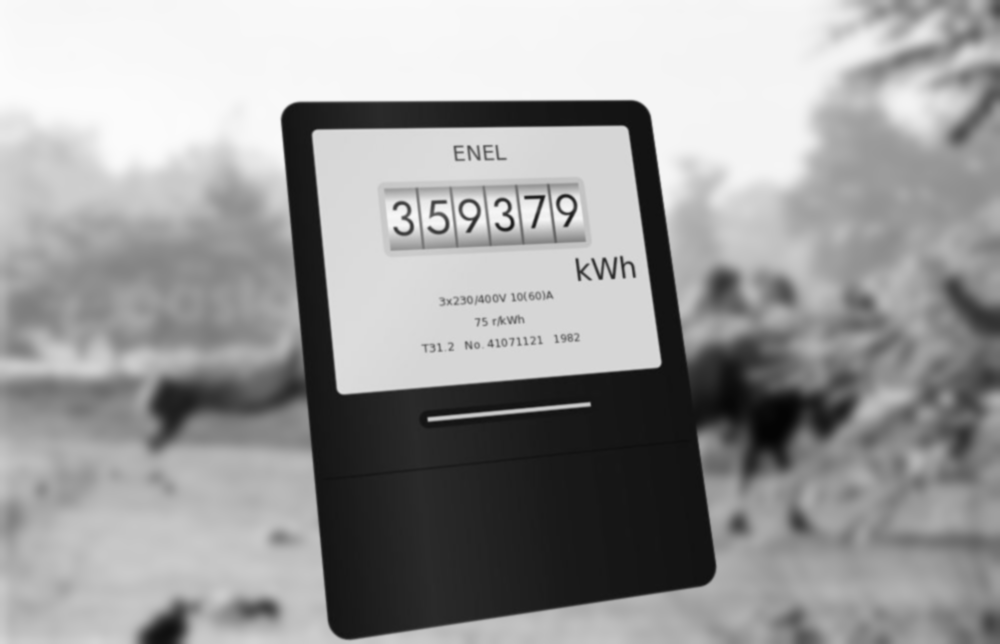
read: **359379** kWh
